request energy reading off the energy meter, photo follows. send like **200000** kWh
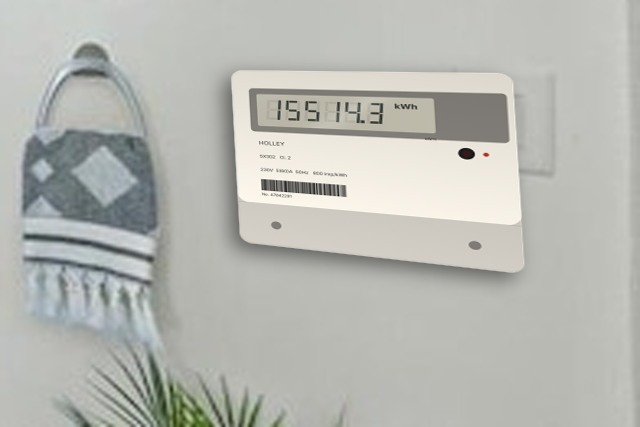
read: **15514.3** kWh
